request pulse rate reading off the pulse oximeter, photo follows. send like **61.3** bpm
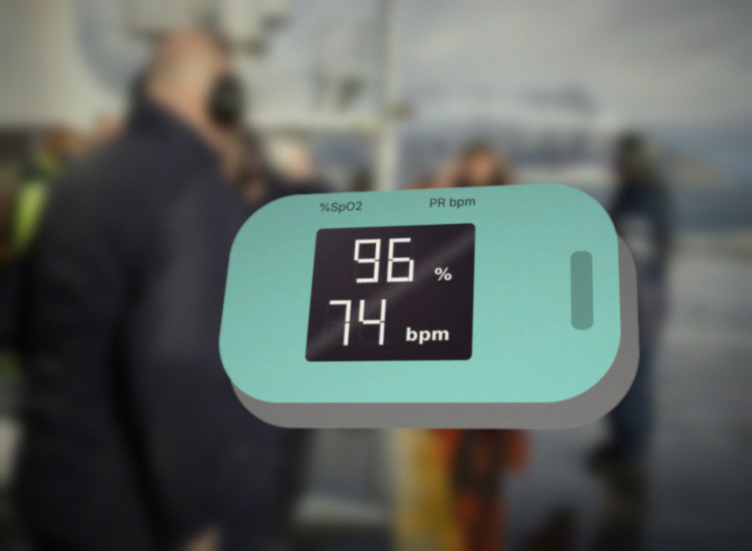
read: **74** bpm
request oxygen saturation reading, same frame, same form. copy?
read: **96** %
